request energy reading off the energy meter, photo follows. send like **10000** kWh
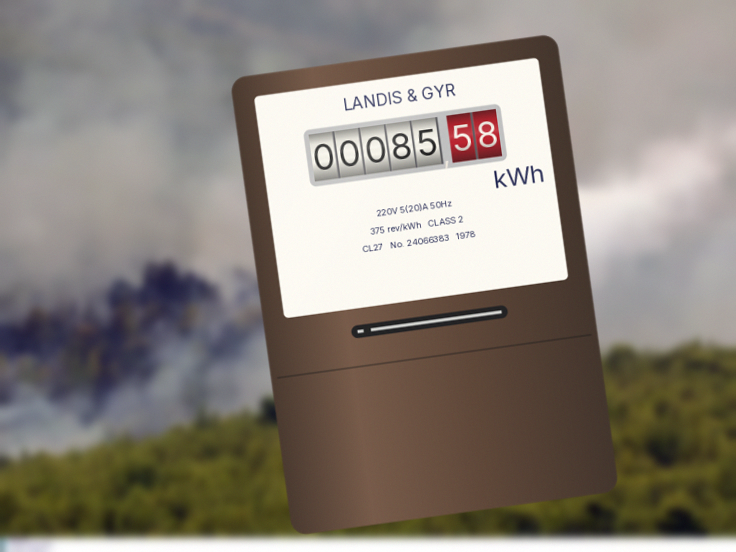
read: **85.58** kWh
